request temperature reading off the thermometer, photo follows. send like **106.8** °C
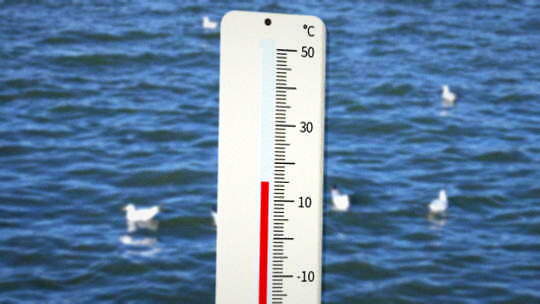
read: **15** °C
